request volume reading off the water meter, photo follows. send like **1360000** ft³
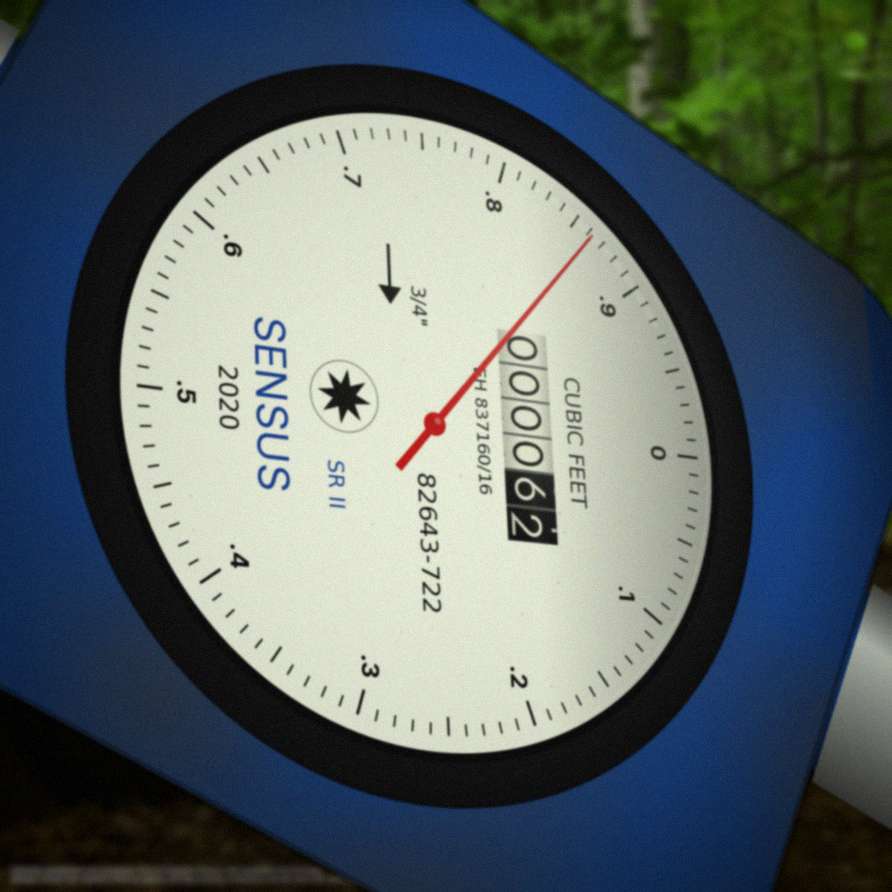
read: **61.86** ft³
